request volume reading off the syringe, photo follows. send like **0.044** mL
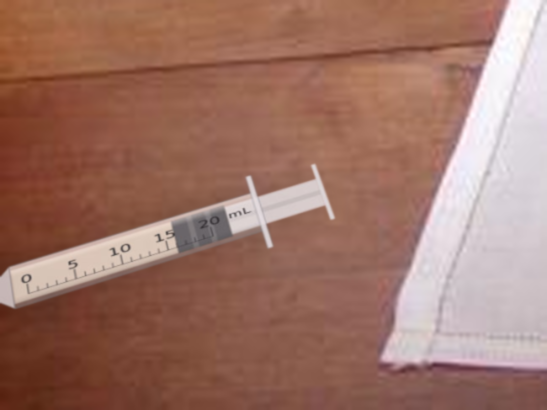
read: **16** mL
